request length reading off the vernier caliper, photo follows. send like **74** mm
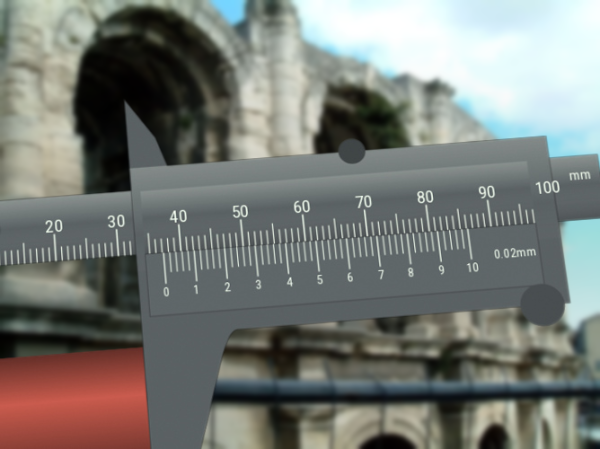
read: **37.2** mm
